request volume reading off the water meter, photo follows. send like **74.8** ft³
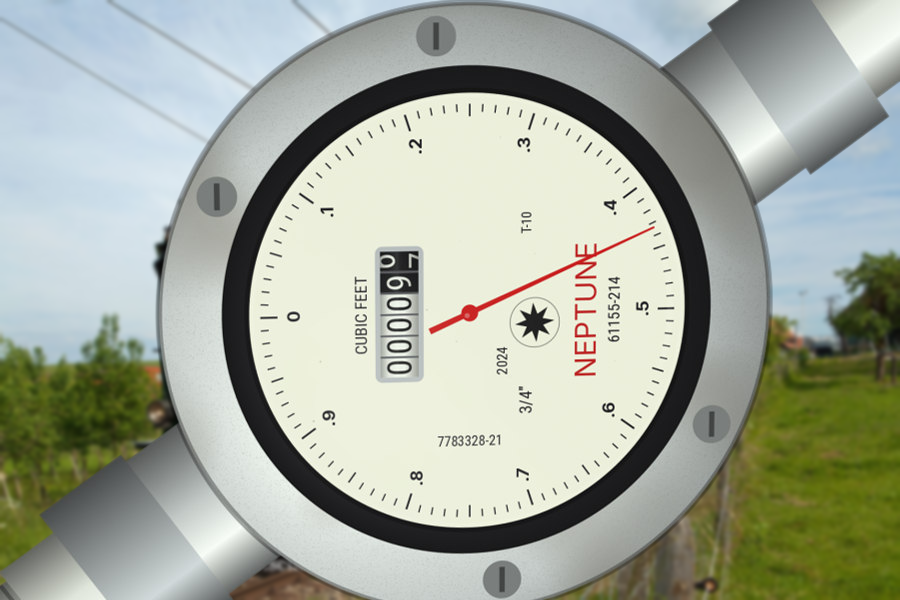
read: **96.43** ft³
